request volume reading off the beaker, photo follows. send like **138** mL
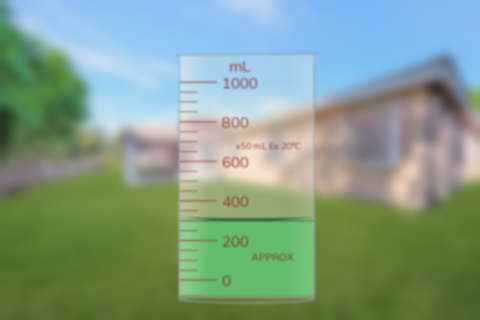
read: **300** mL
